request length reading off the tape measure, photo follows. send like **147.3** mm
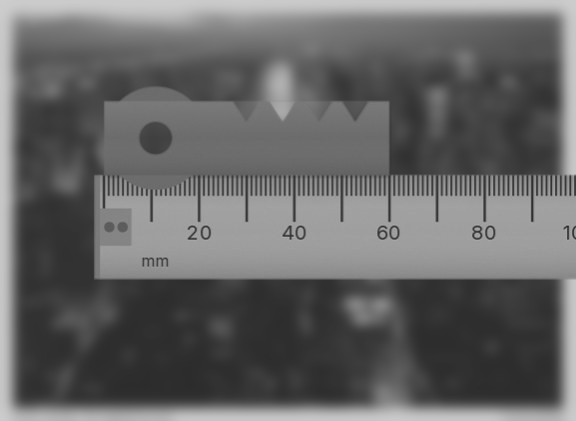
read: **60** mm
